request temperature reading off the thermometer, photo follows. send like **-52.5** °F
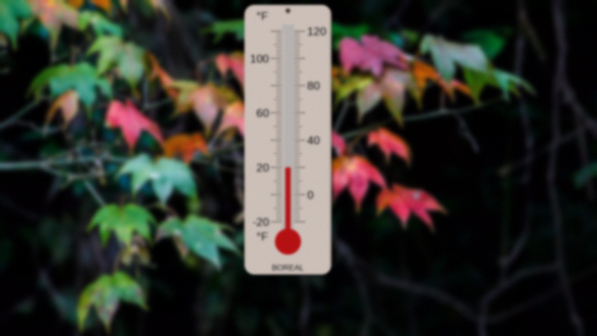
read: **20** °F
